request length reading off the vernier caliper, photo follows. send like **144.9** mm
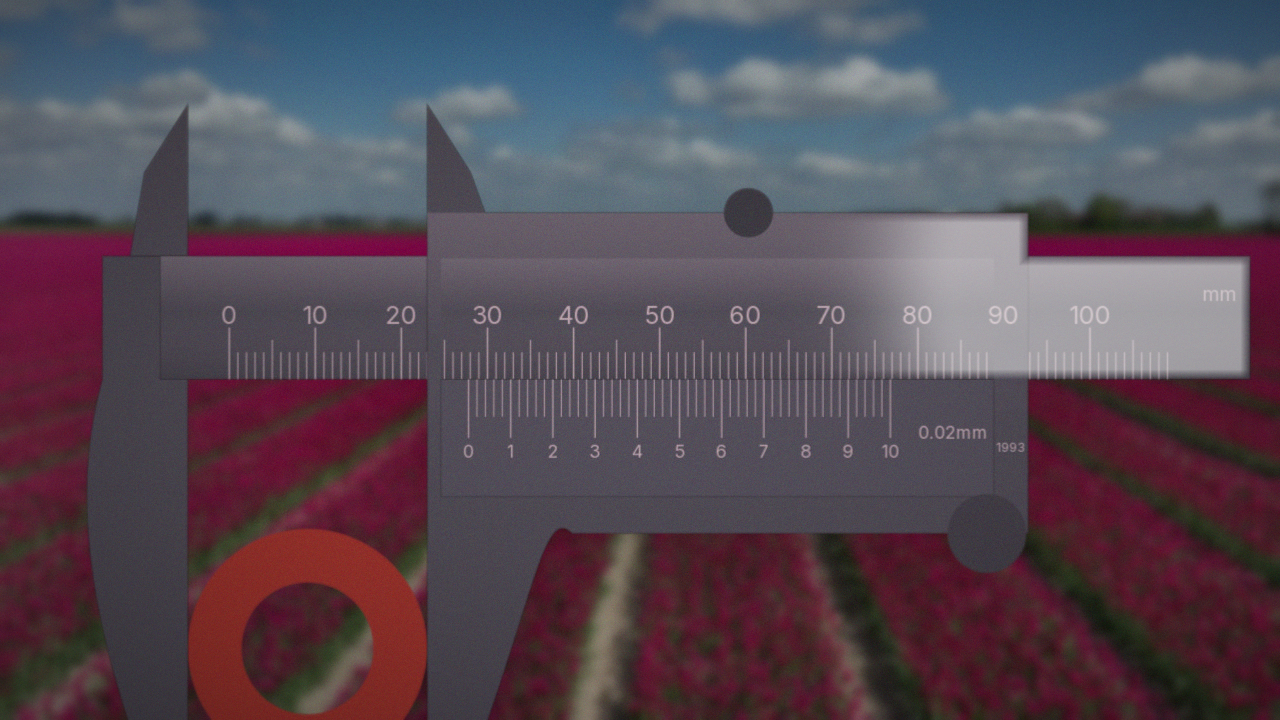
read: **27.8** mm
